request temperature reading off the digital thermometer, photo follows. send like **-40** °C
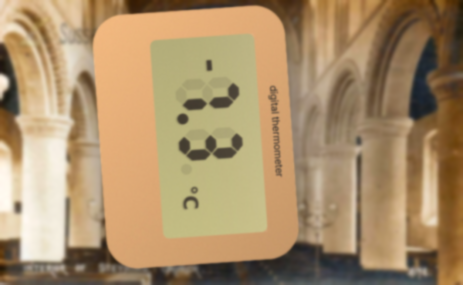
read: **-7.3** °C
